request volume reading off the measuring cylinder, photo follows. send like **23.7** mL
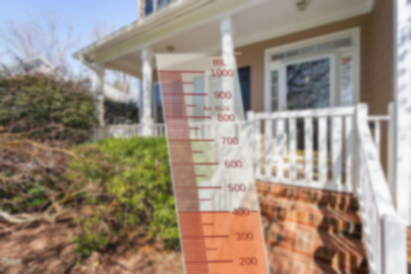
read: **400** mL
